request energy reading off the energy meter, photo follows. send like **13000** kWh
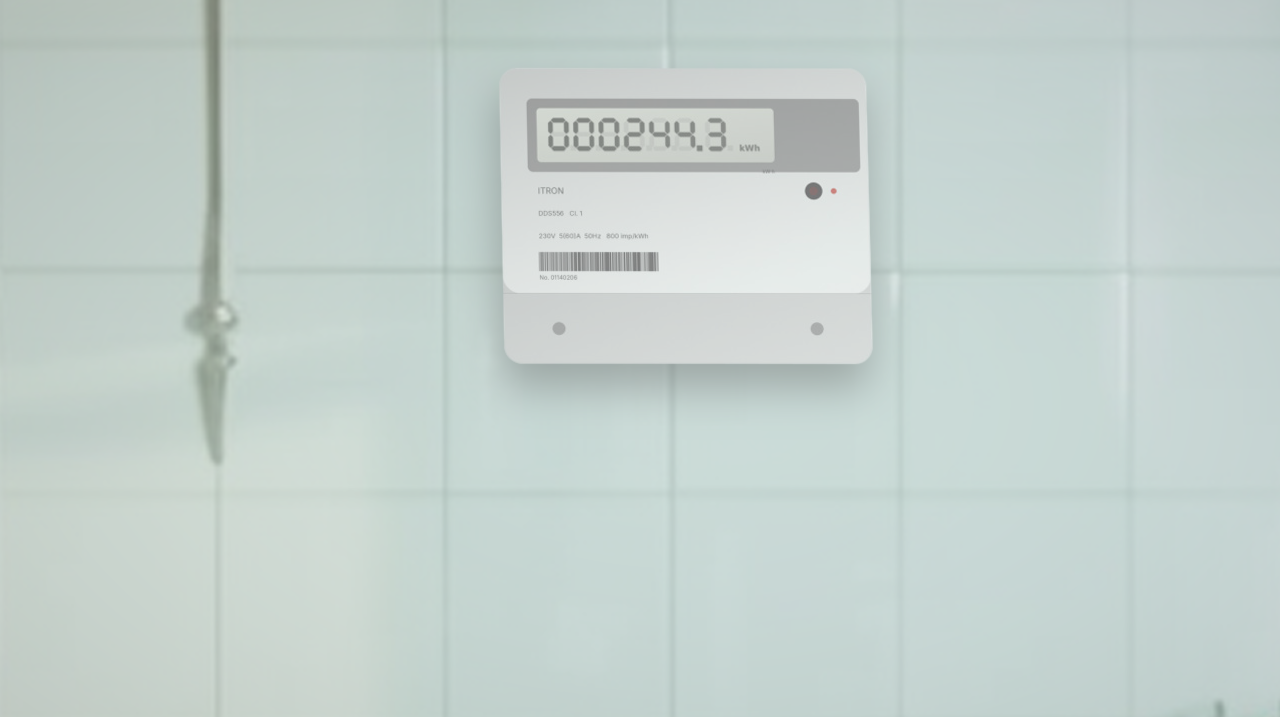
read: **244.3** kWh
